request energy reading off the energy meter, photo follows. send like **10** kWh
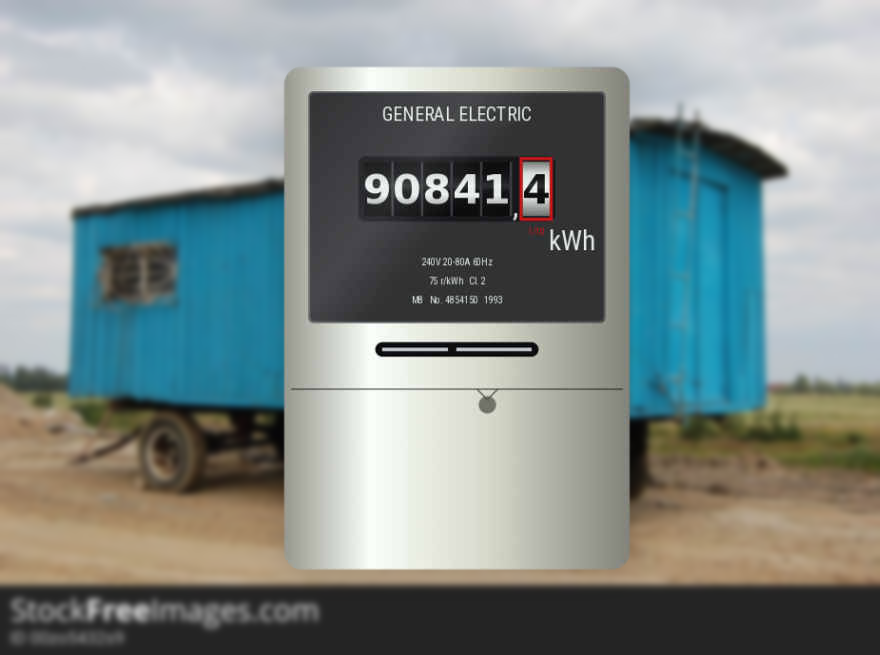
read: **90841.4** kWh
